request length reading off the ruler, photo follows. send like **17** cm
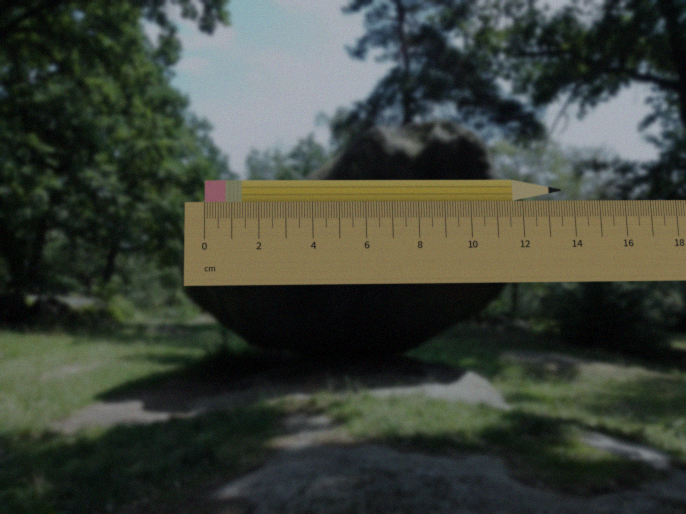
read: **13.5** cm
